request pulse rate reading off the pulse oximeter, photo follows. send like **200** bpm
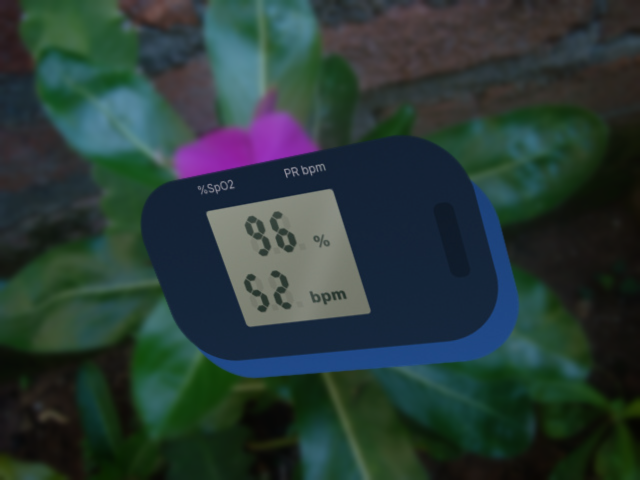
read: **52** bpm
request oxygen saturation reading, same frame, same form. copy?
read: **96** %
